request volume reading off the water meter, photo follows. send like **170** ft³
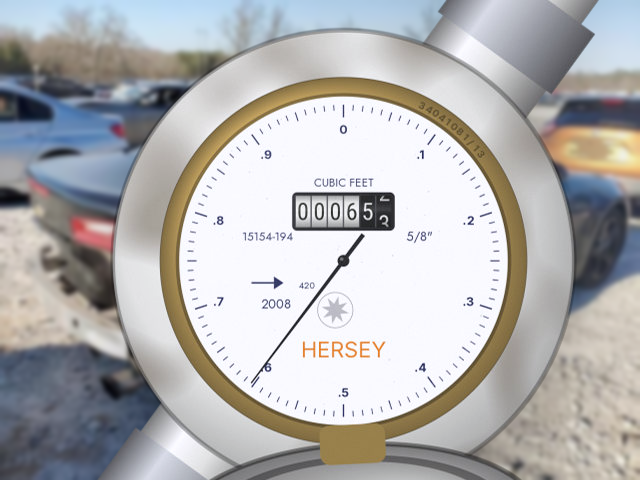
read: **652.60** ft³
